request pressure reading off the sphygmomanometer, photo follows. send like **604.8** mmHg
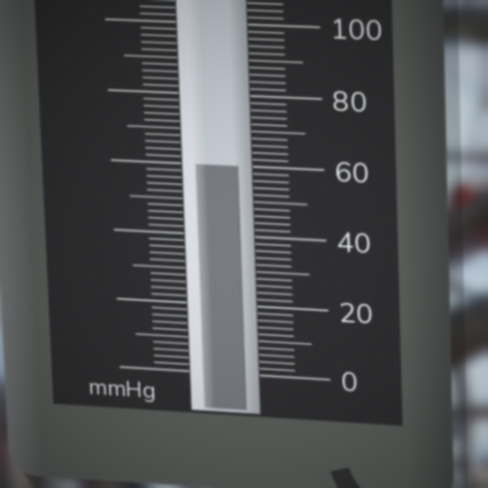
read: **60** mmHg
